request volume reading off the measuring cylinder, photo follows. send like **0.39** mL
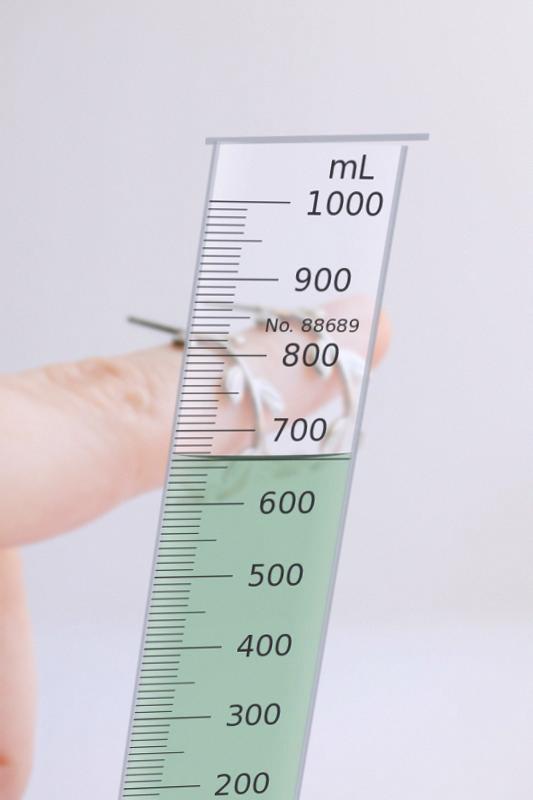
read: **660** mL
